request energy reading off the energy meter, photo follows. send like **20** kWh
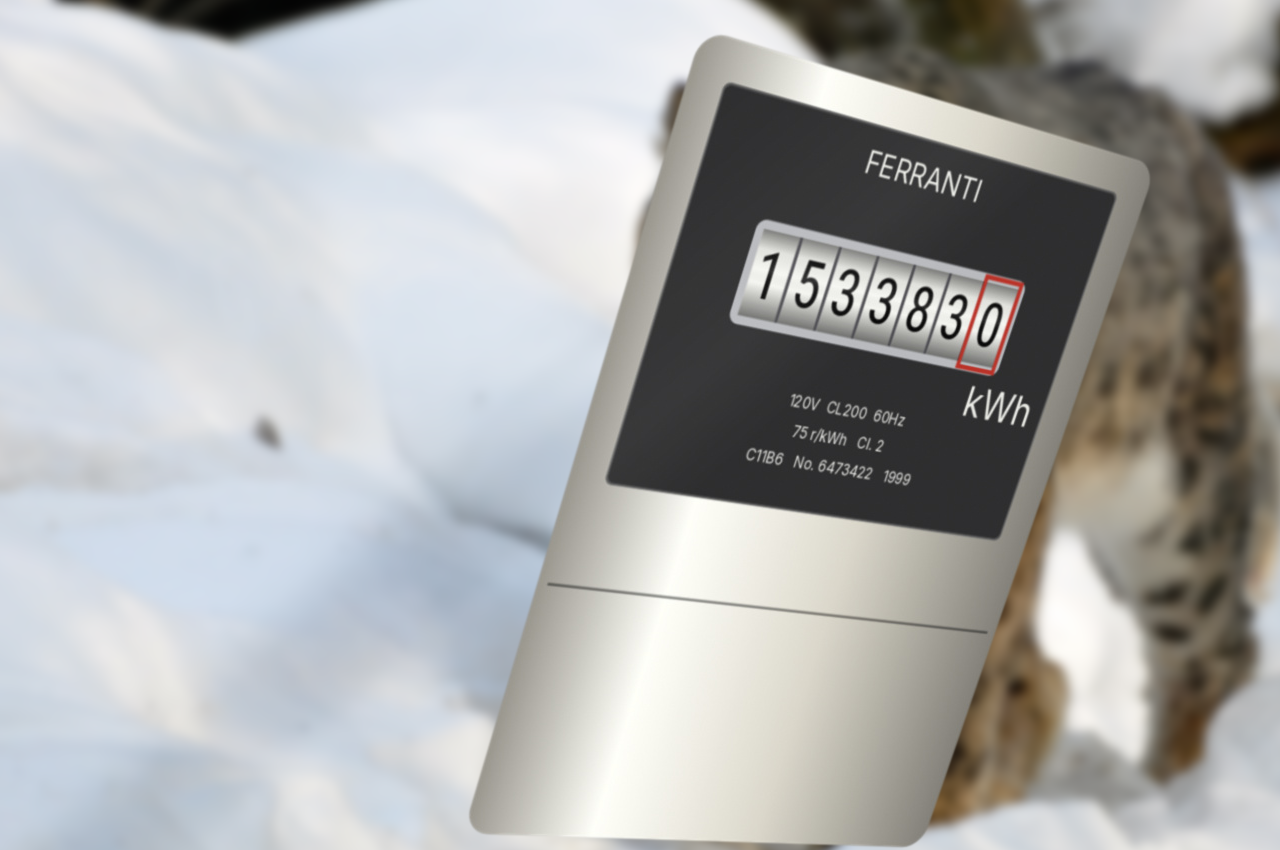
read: **153383.0** kWh
